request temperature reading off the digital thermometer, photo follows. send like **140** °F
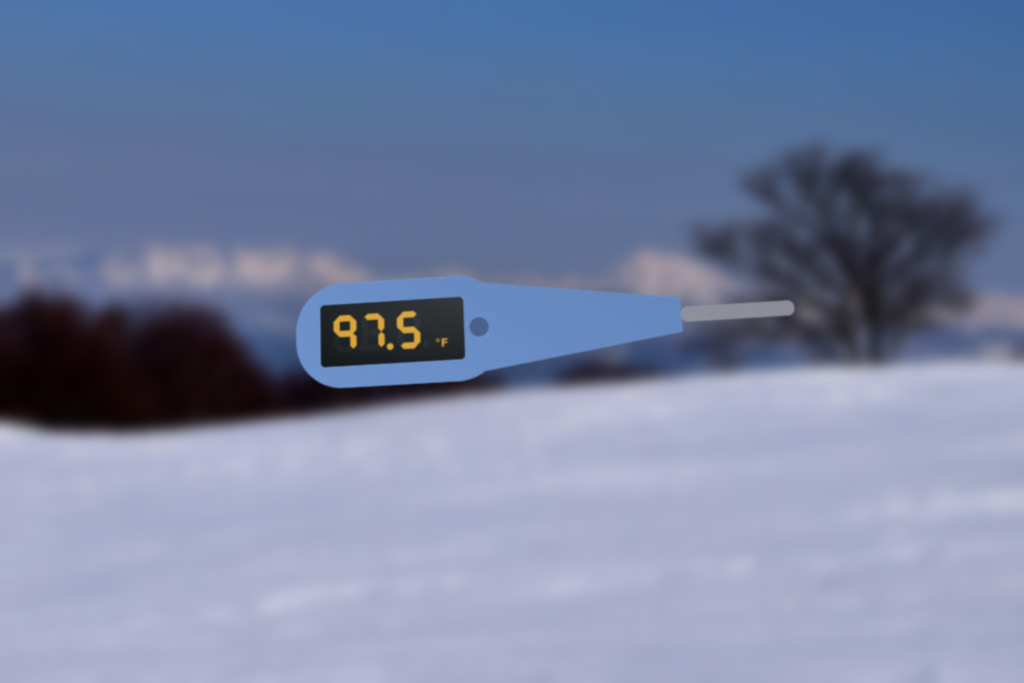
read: **97.5** °F
